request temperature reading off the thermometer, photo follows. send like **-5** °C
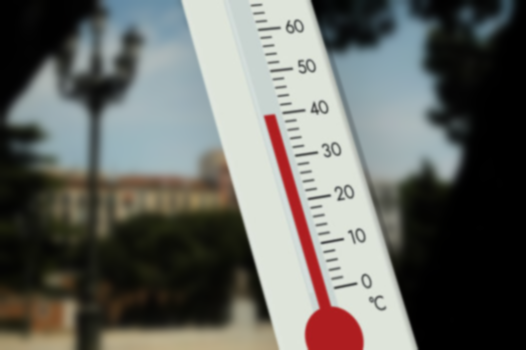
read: **40** °C
